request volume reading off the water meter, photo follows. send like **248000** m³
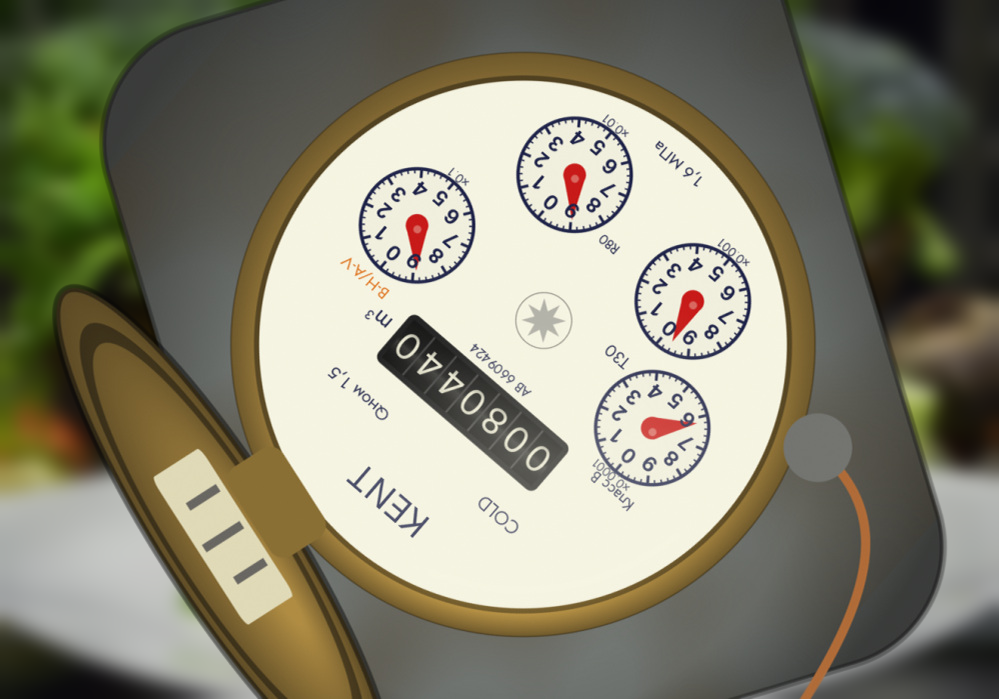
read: **80440.8896** m³
